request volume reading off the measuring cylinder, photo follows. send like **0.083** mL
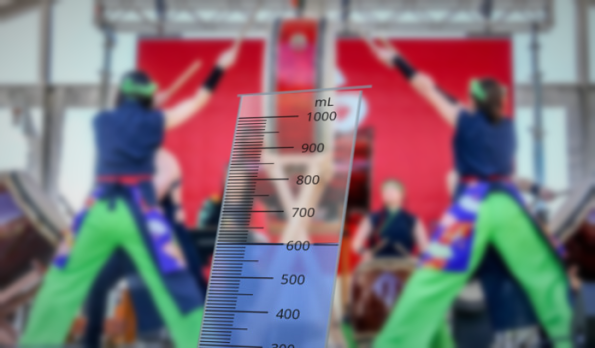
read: **600** mL
